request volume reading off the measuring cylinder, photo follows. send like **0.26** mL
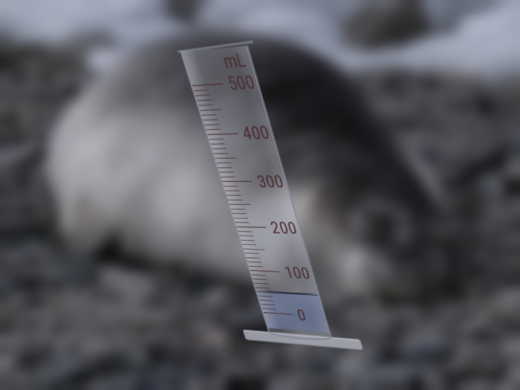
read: **50** mL
